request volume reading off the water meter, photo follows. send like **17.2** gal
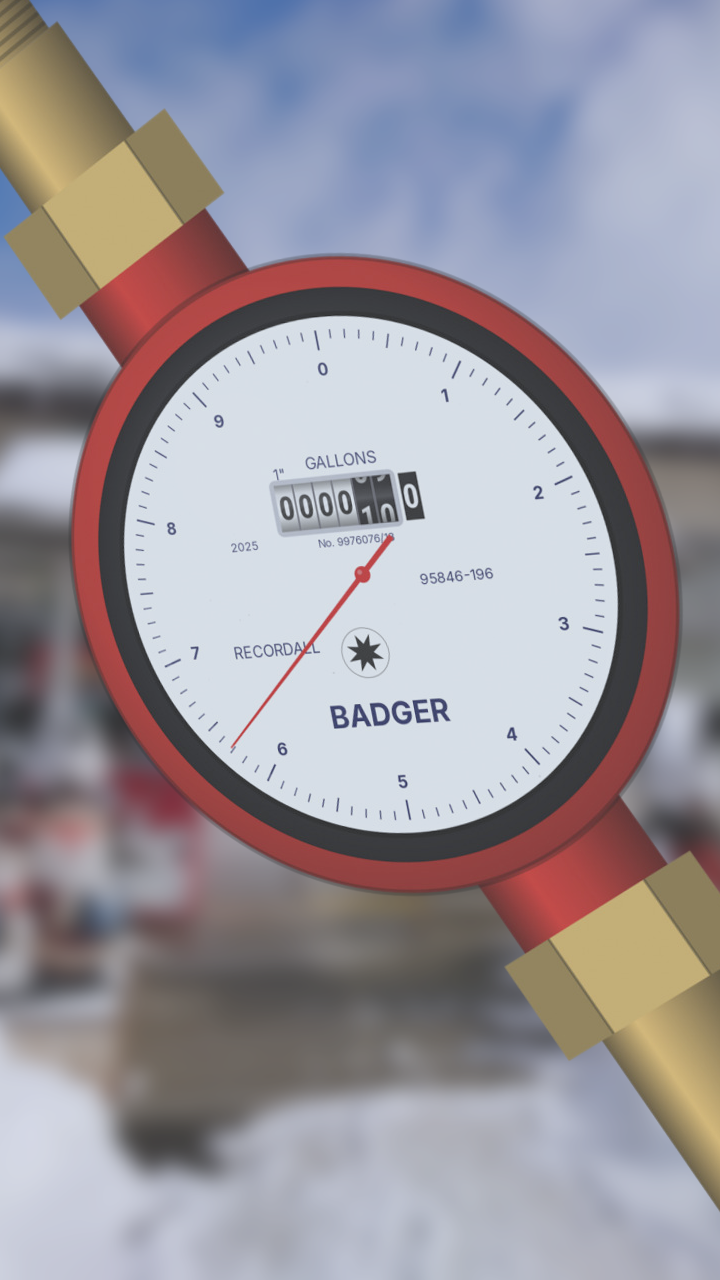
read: **96.3** gal
